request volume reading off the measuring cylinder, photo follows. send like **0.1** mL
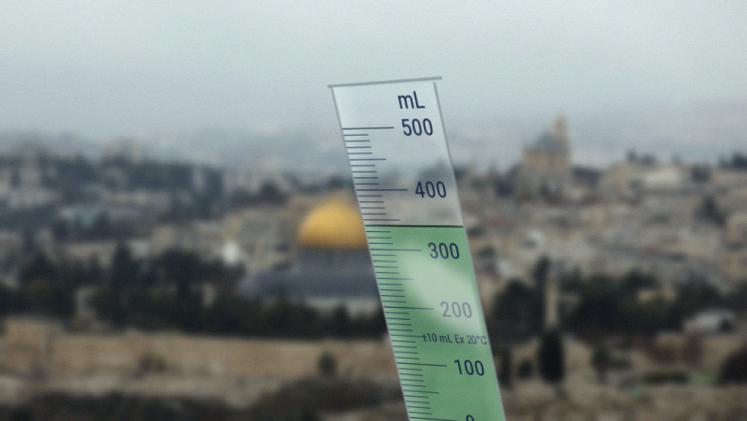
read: **340** mL
